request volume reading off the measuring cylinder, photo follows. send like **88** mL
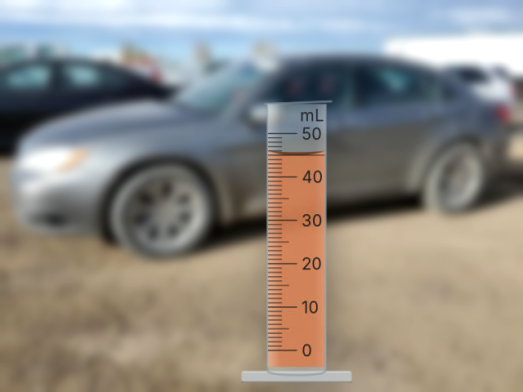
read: **45** mL
